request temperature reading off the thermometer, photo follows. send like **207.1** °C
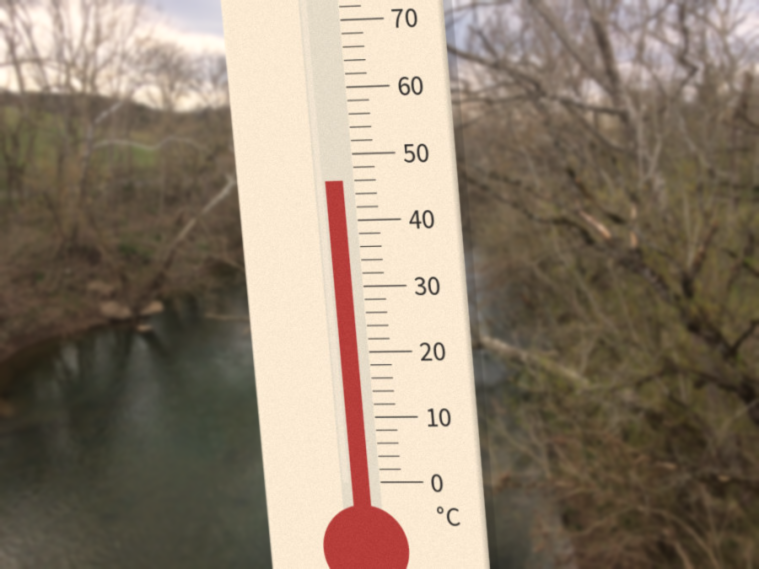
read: **46** °C
